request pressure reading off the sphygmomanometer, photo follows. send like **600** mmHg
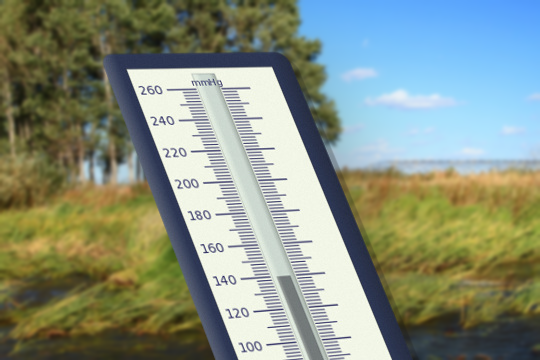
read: **140** mmHg
